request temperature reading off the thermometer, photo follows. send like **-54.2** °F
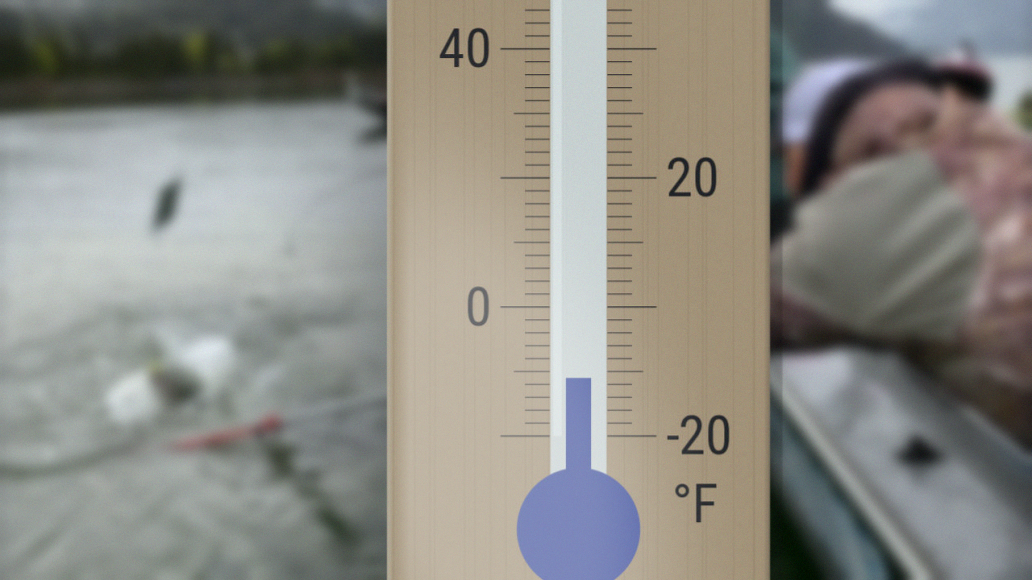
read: **-11** °F
